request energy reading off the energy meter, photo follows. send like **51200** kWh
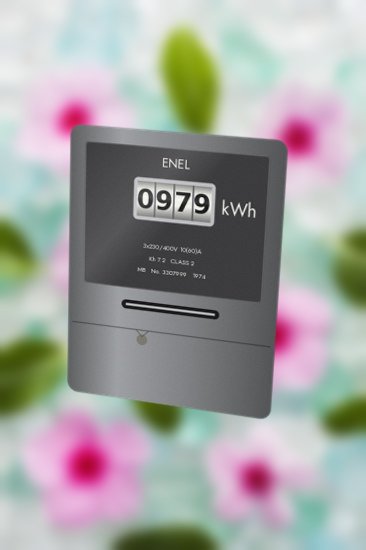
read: **979** kWh
